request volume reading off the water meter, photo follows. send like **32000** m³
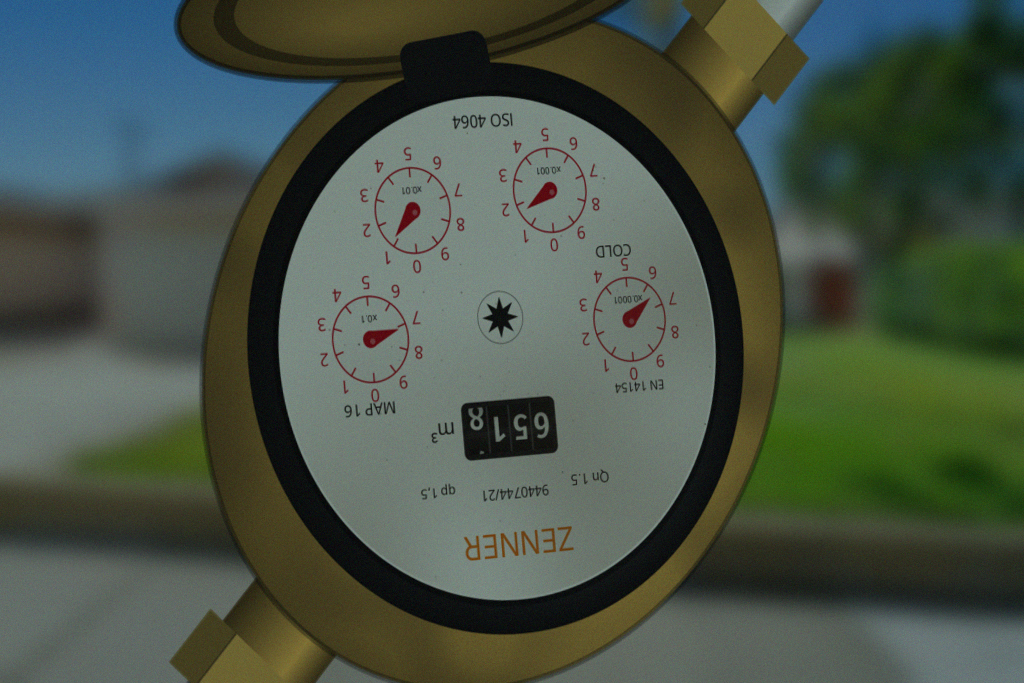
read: **6517.7116** m³
